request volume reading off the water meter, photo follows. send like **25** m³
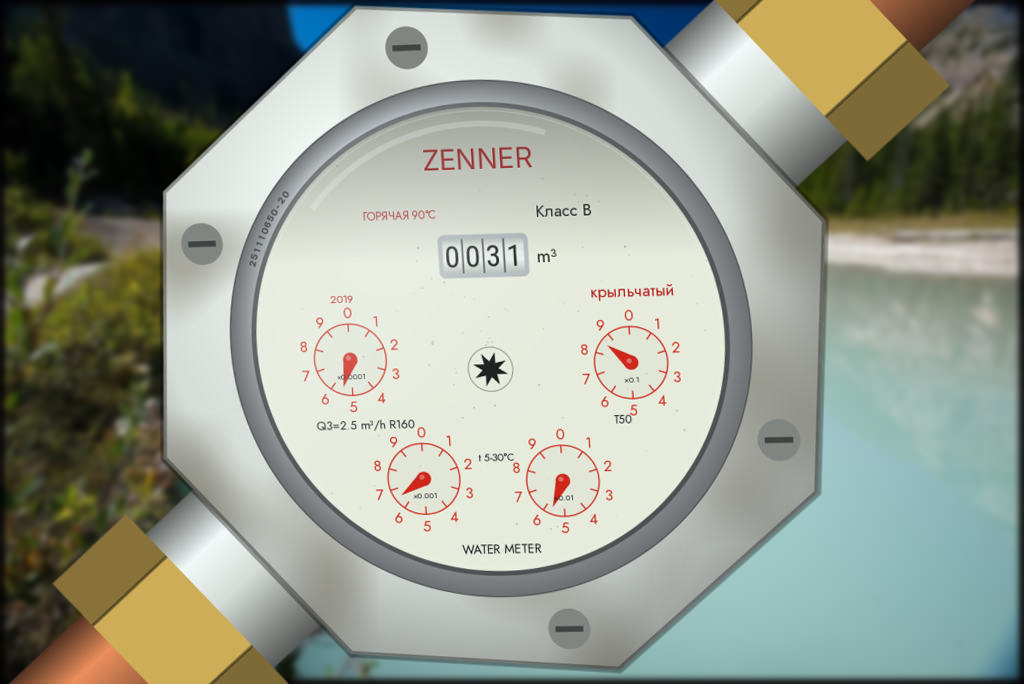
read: **31.8565** m³
